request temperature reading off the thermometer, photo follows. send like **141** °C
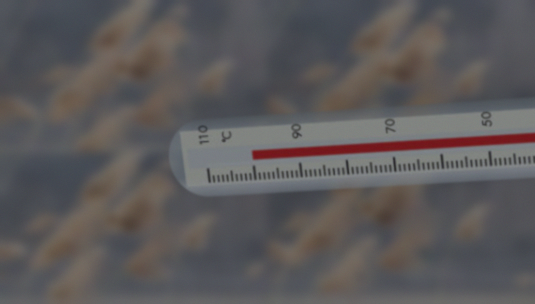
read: **100** °C
